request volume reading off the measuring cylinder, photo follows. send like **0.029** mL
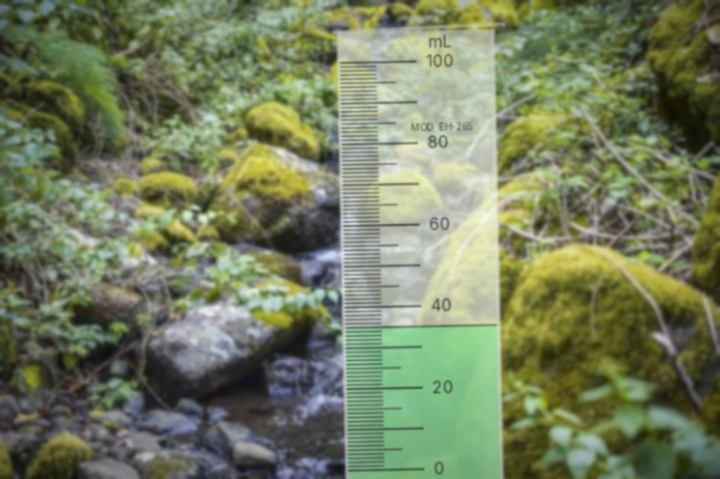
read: **35** mL
